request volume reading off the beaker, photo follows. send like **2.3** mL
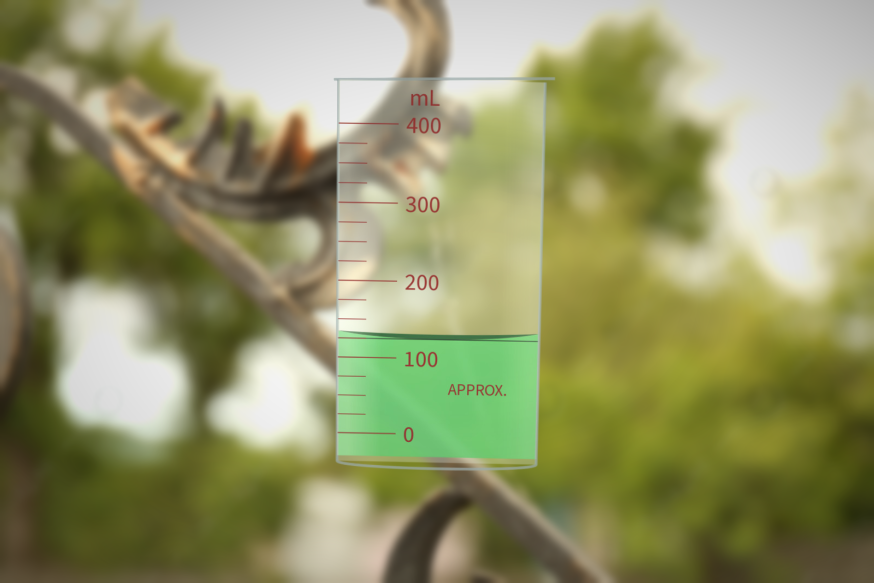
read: **125** mL
